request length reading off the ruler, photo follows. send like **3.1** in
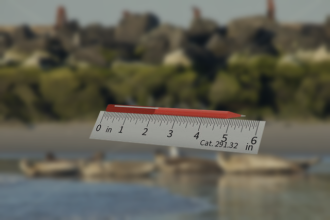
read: **5.5** in
